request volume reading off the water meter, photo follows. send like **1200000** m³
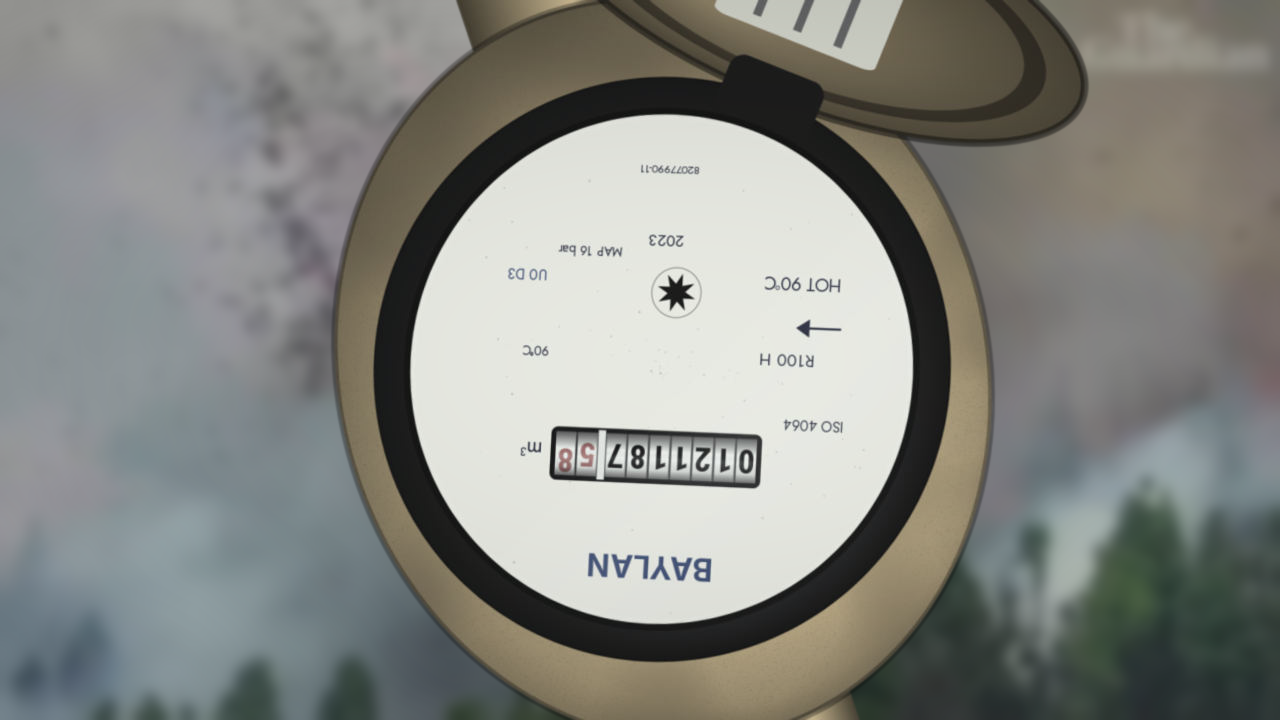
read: **121187.58** m³
